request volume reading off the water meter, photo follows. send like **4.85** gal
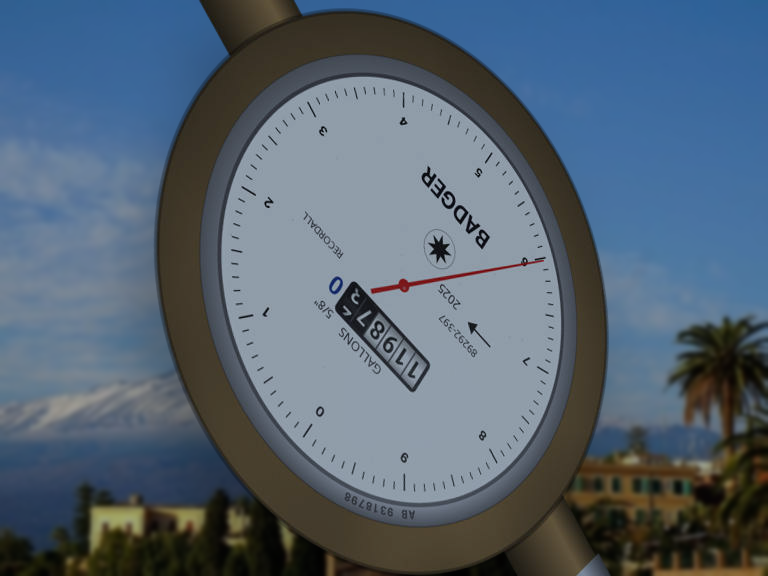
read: **1198726.0** gal
